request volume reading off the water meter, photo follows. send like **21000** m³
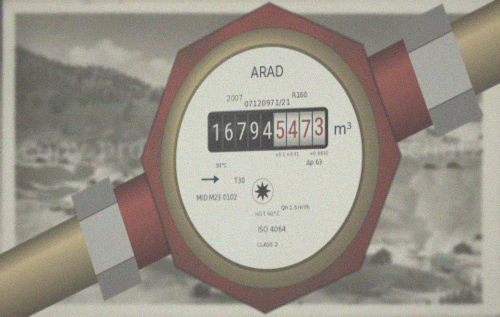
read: **16794.5473** m³
